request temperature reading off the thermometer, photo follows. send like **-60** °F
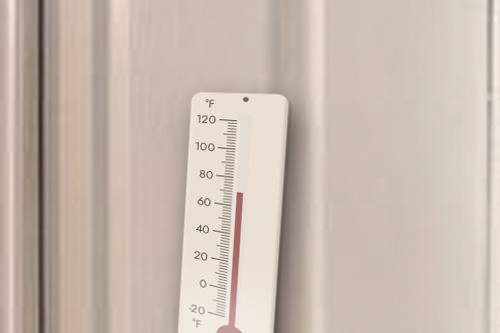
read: **70** °F
